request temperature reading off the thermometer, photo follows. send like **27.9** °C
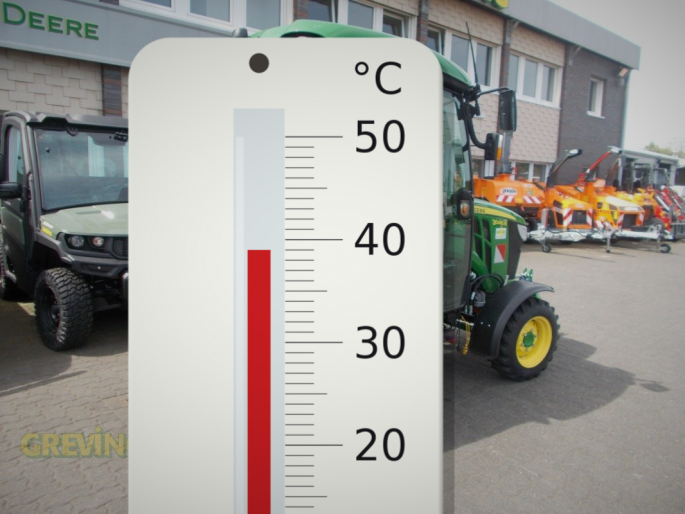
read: **39** °C
